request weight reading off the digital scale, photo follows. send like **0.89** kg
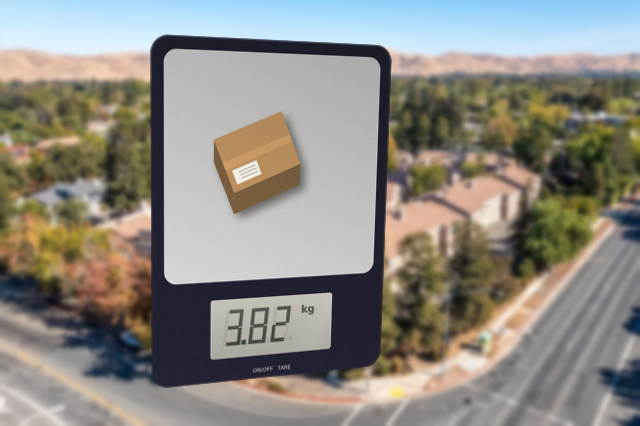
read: **3.82** kg
